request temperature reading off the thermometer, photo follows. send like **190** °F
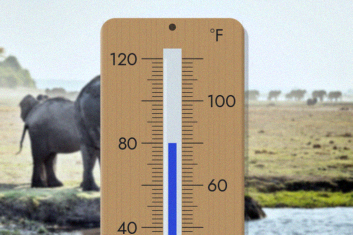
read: **80** °F
